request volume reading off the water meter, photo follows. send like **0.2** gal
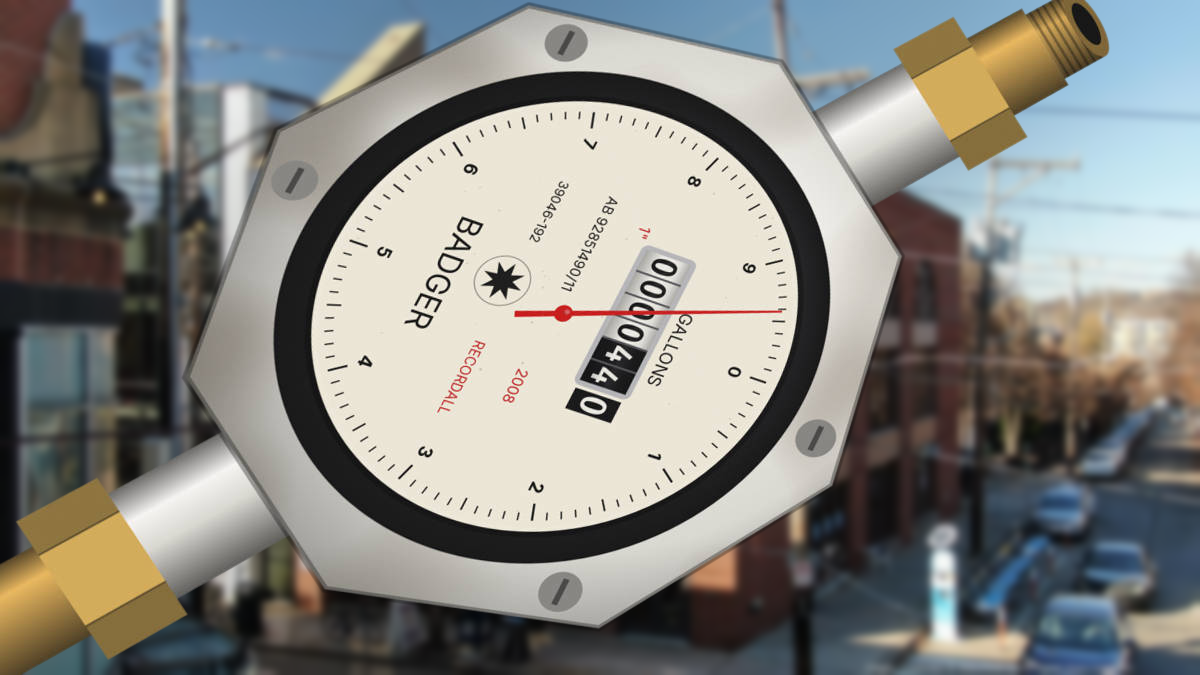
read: **439.4** gal
